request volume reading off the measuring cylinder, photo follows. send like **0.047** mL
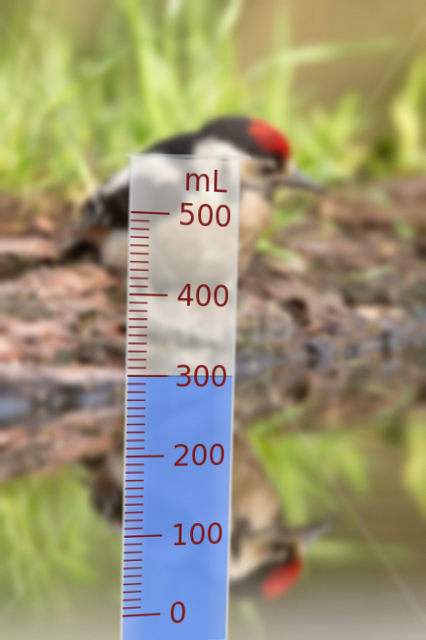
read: **300** mL
